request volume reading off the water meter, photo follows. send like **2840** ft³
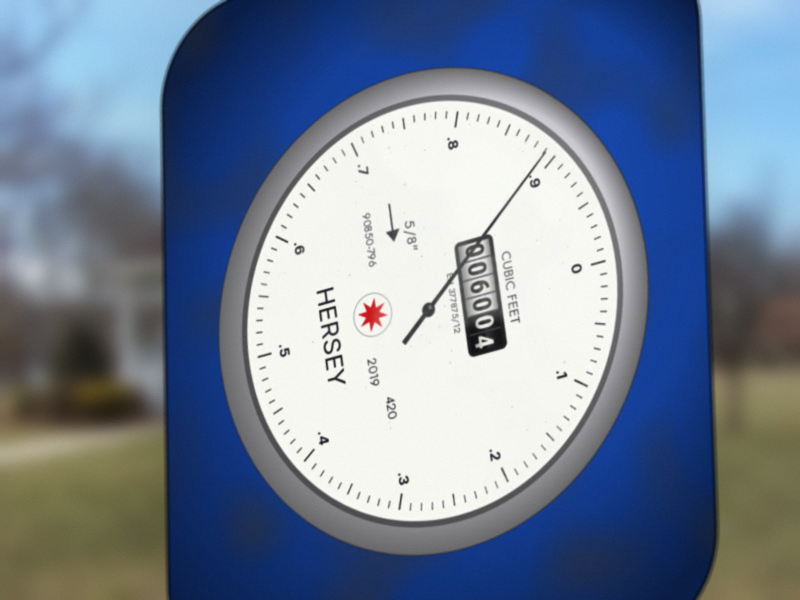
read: **6003.89** ft³
